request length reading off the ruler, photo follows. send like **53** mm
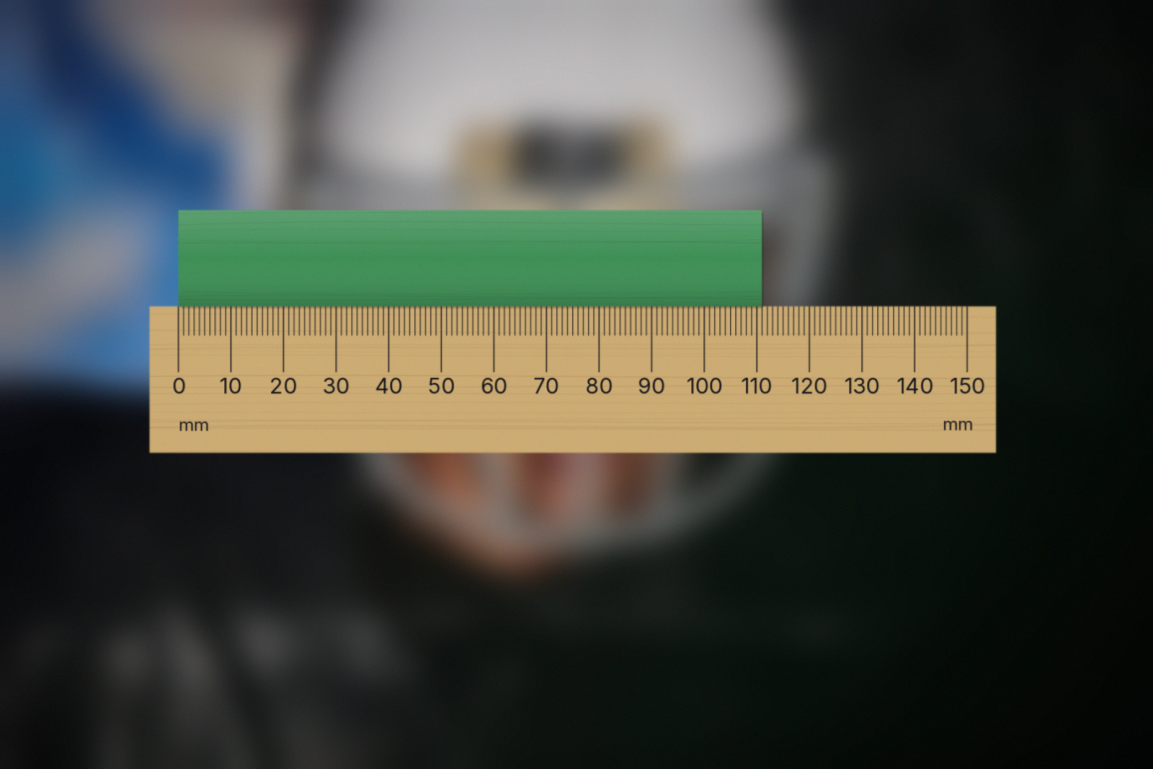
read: **111** mm
